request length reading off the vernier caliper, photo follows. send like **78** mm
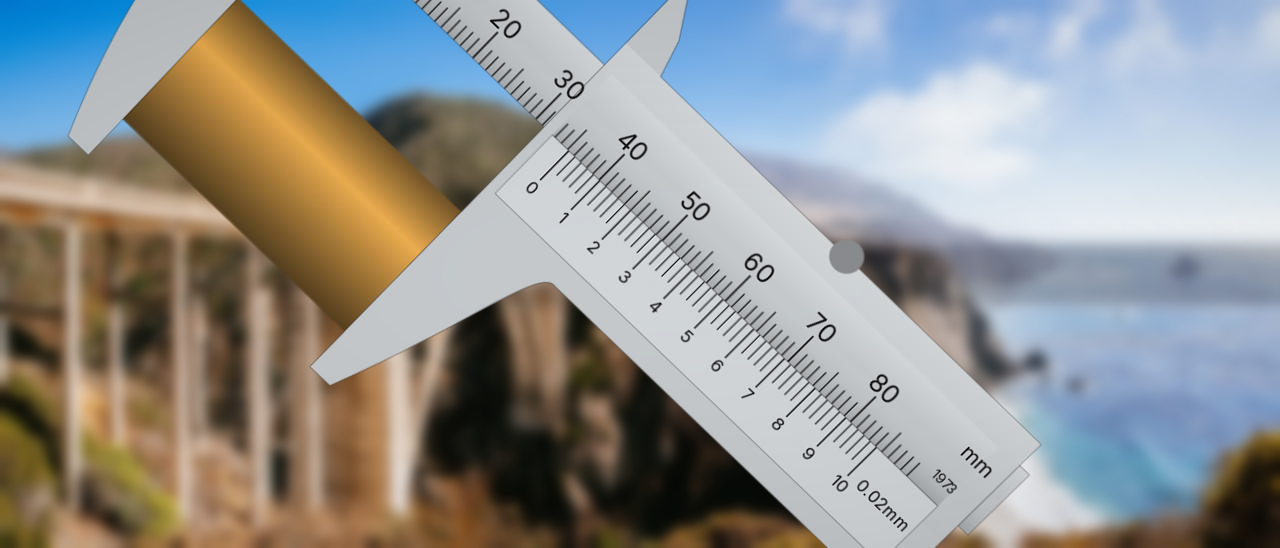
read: **35.2** mm
